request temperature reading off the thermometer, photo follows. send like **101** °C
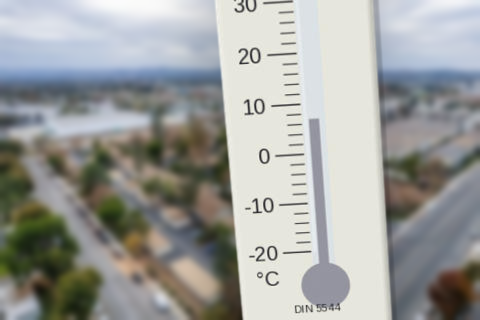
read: **7** °C
